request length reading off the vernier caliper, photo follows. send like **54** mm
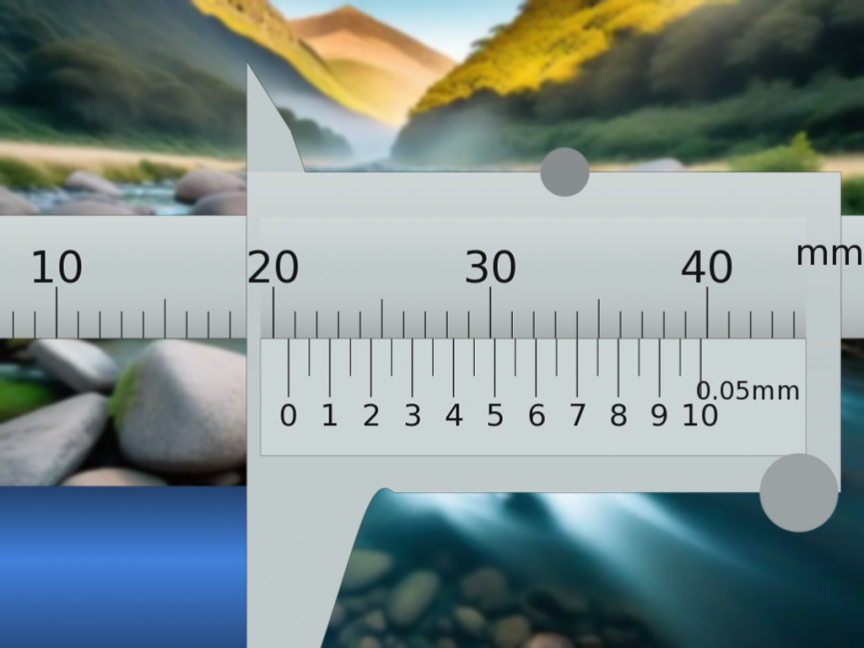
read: **20.70** mm
